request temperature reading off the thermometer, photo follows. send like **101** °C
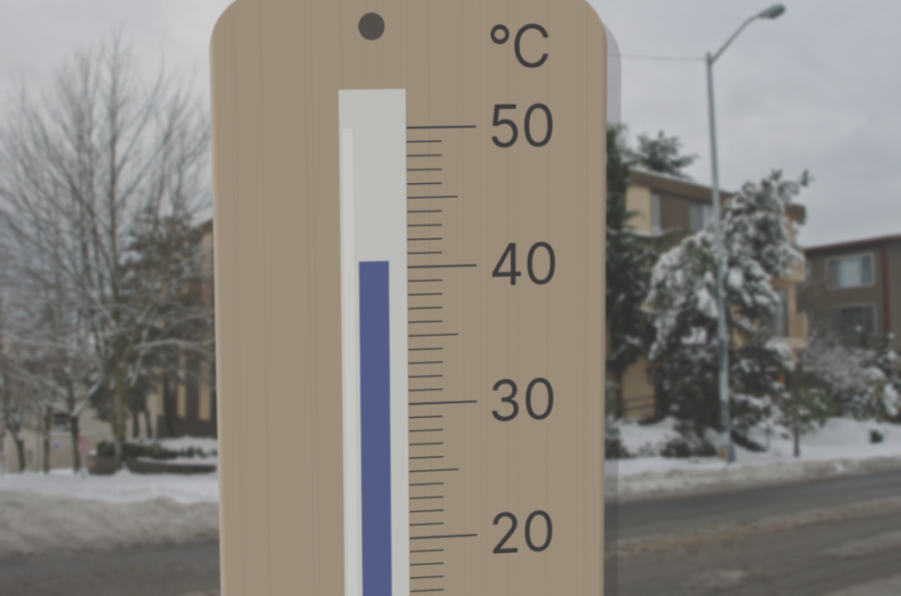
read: **40.5** °C
